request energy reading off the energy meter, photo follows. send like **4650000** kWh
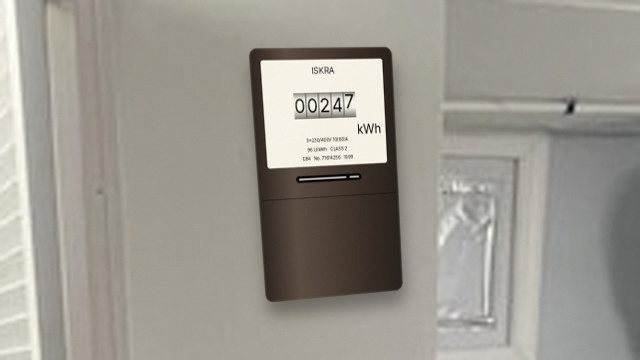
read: **247** kWh
